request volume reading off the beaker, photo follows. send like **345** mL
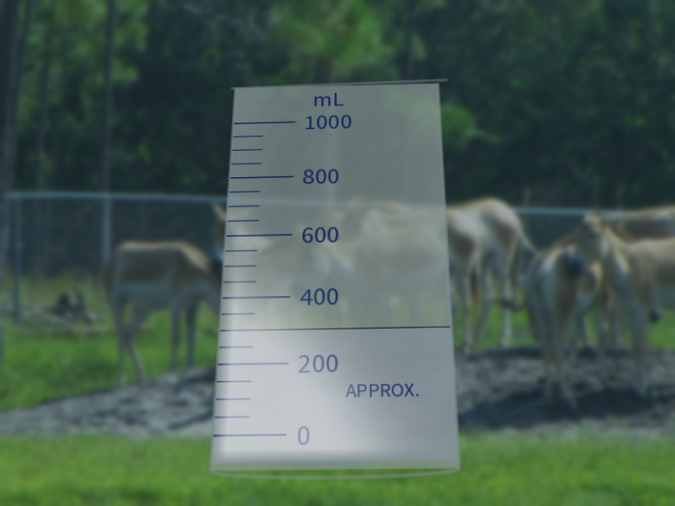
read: **300** mL
